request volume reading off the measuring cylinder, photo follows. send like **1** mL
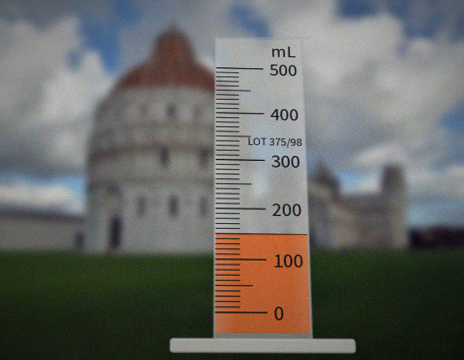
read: **150** mL
